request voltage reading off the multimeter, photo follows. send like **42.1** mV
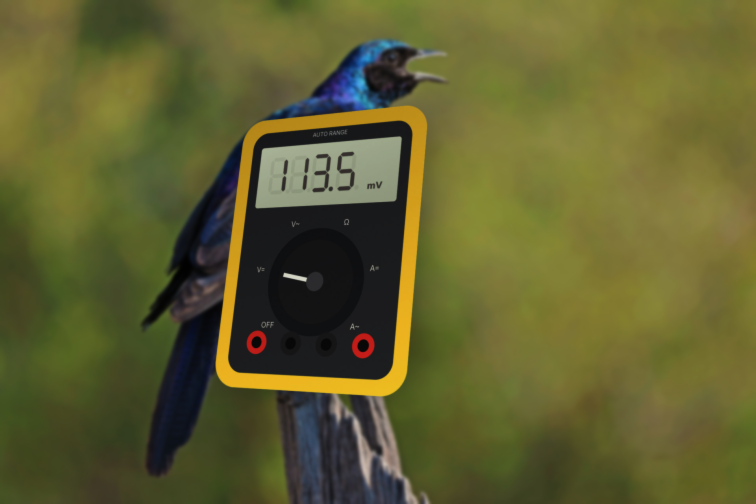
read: **113.5** mV
